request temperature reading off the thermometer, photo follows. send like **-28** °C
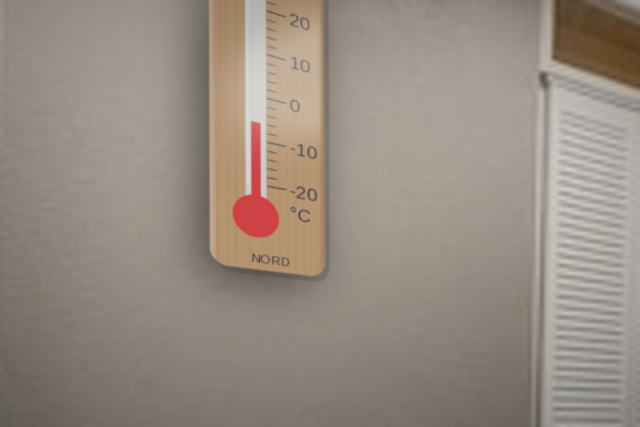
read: **-6** °C
